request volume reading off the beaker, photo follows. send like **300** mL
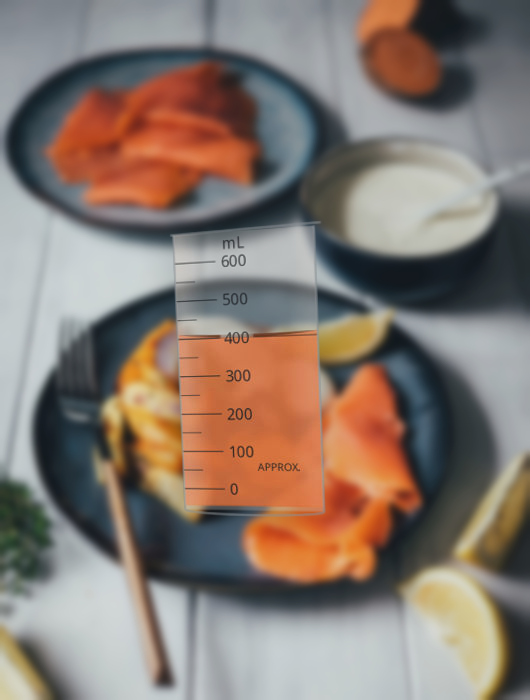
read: **400** mL
